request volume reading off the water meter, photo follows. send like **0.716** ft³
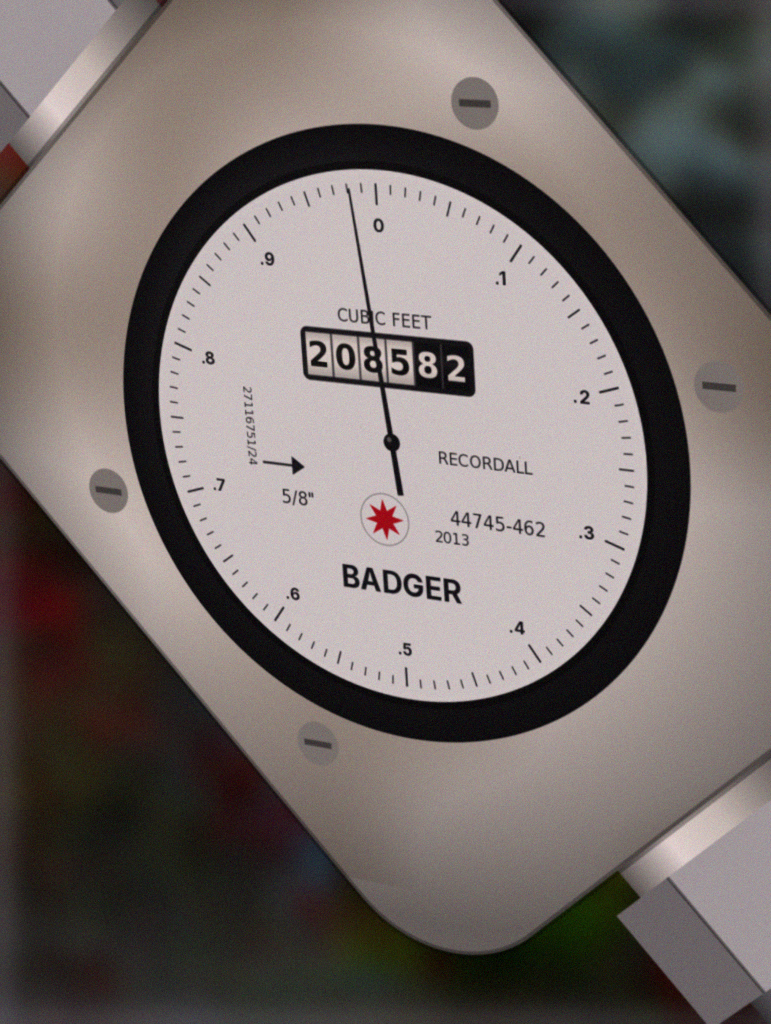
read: **208581.98** ft³
